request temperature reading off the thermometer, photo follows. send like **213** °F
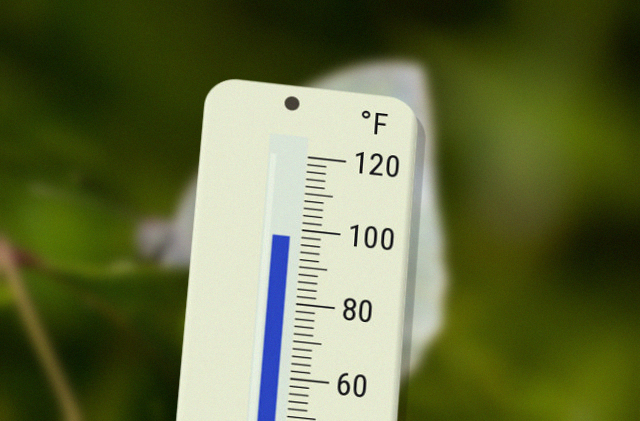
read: **98** °F
